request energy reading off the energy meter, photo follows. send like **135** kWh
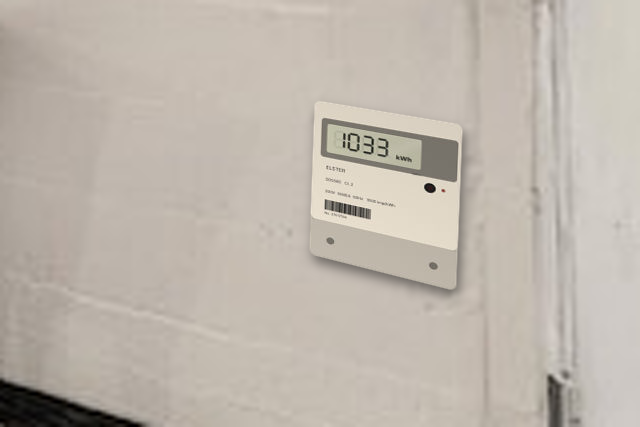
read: **1033** kWh
